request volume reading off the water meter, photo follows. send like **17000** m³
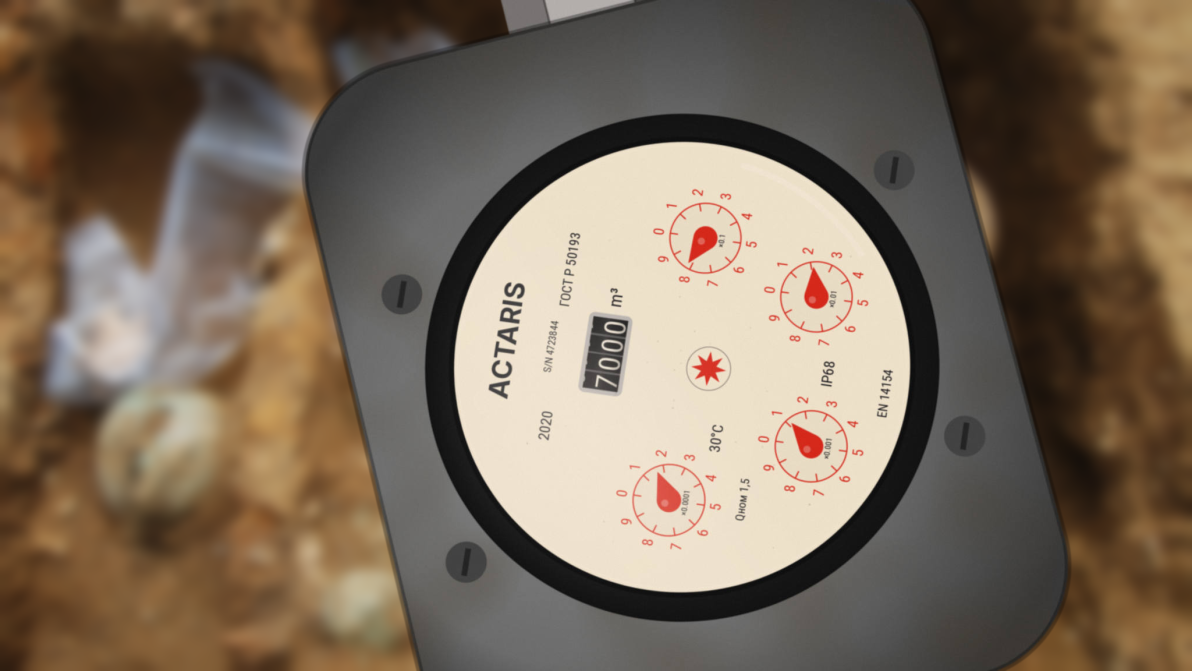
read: **6999.8211** m³
